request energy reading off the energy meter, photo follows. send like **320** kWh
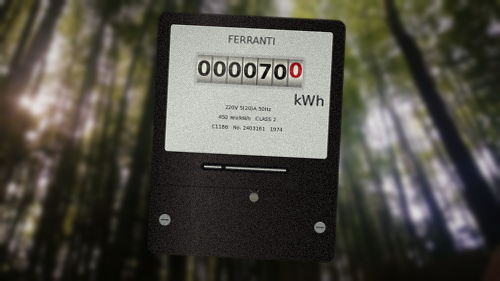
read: **70.0** kWh
